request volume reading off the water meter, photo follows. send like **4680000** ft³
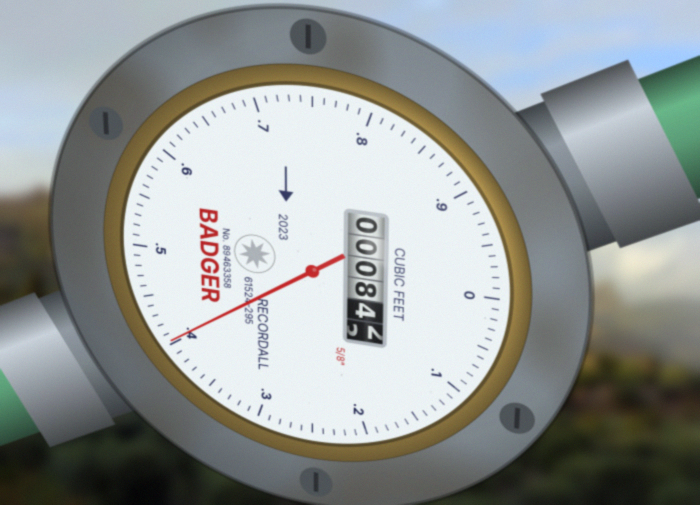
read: **842.40** ft³
